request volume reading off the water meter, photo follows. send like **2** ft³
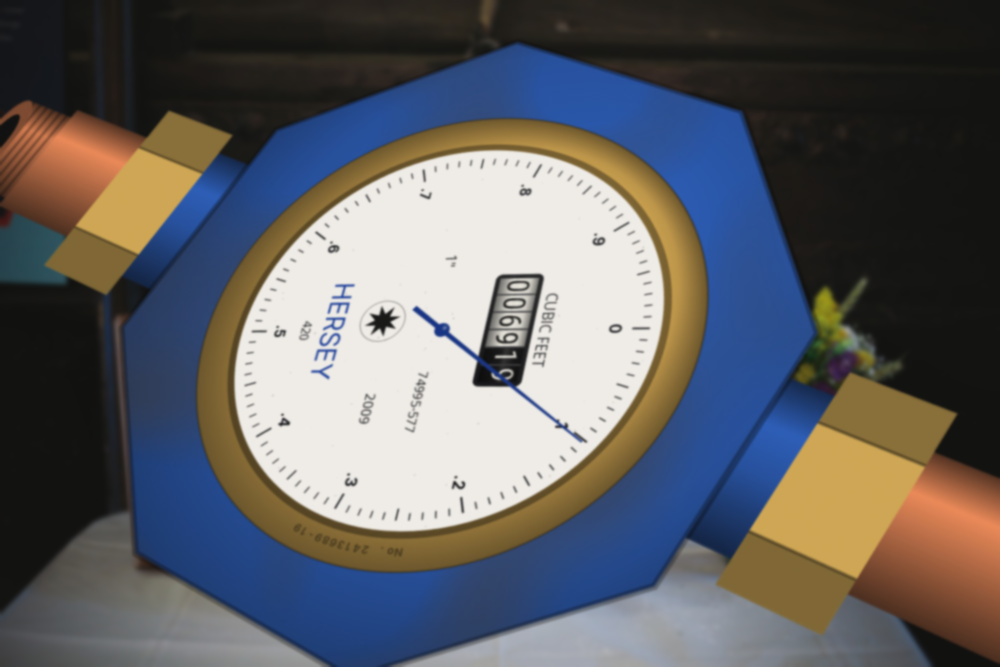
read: **6919.10** ft³
